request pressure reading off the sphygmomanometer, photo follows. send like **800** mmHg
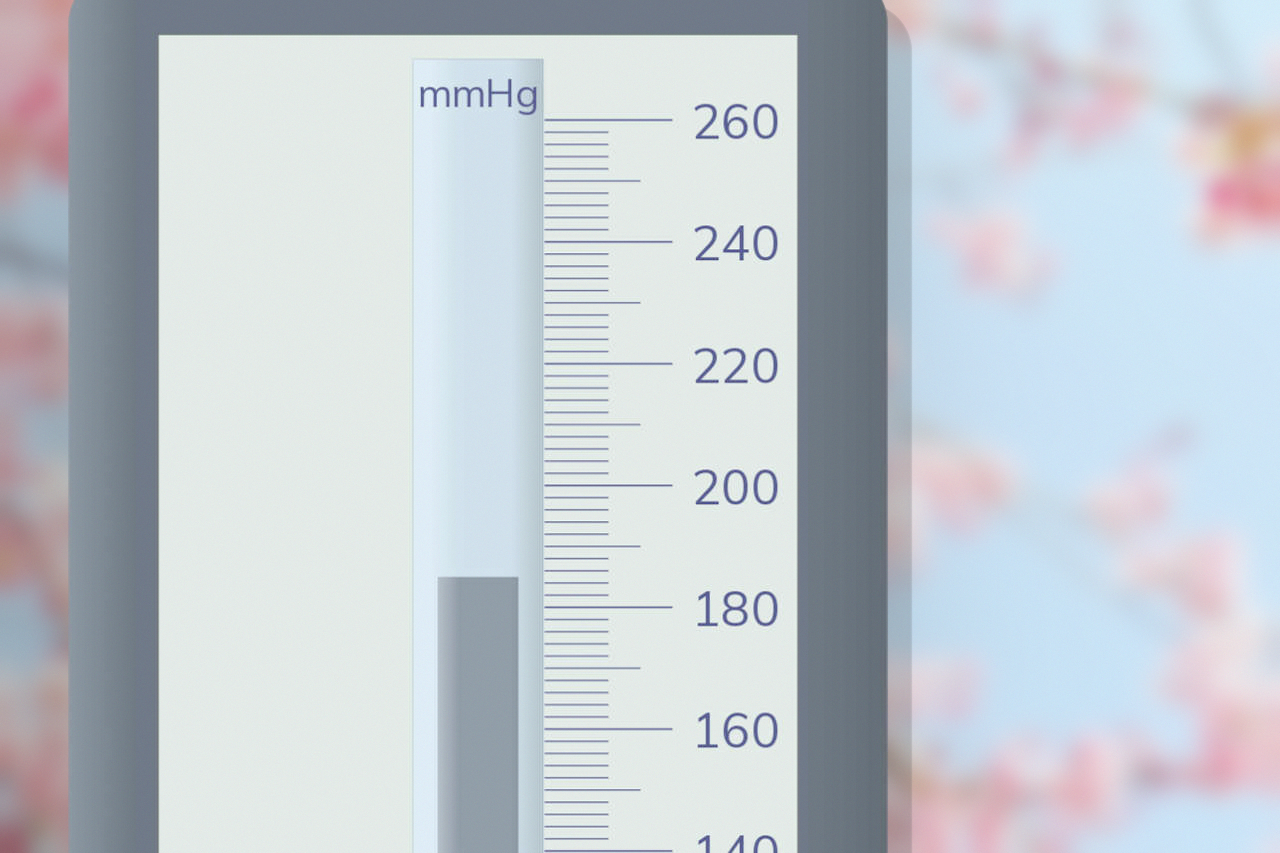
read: **185** mmHg
